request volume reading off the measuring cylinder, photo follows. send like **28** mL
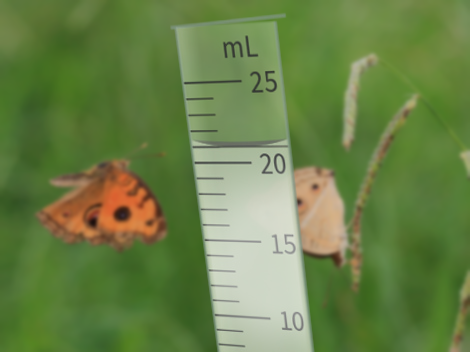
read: **21** mL
